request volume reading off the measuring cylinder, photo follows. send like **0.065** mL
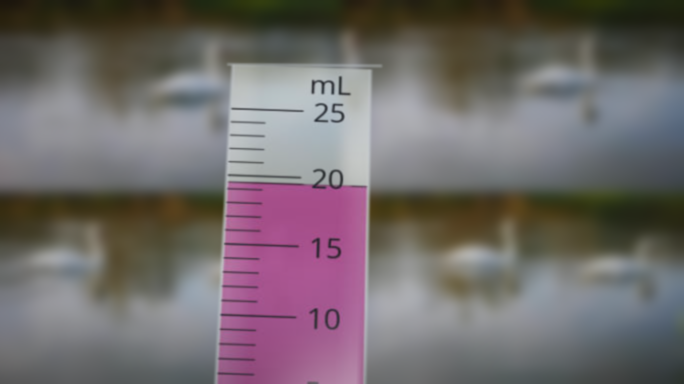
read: **19.5** mL
